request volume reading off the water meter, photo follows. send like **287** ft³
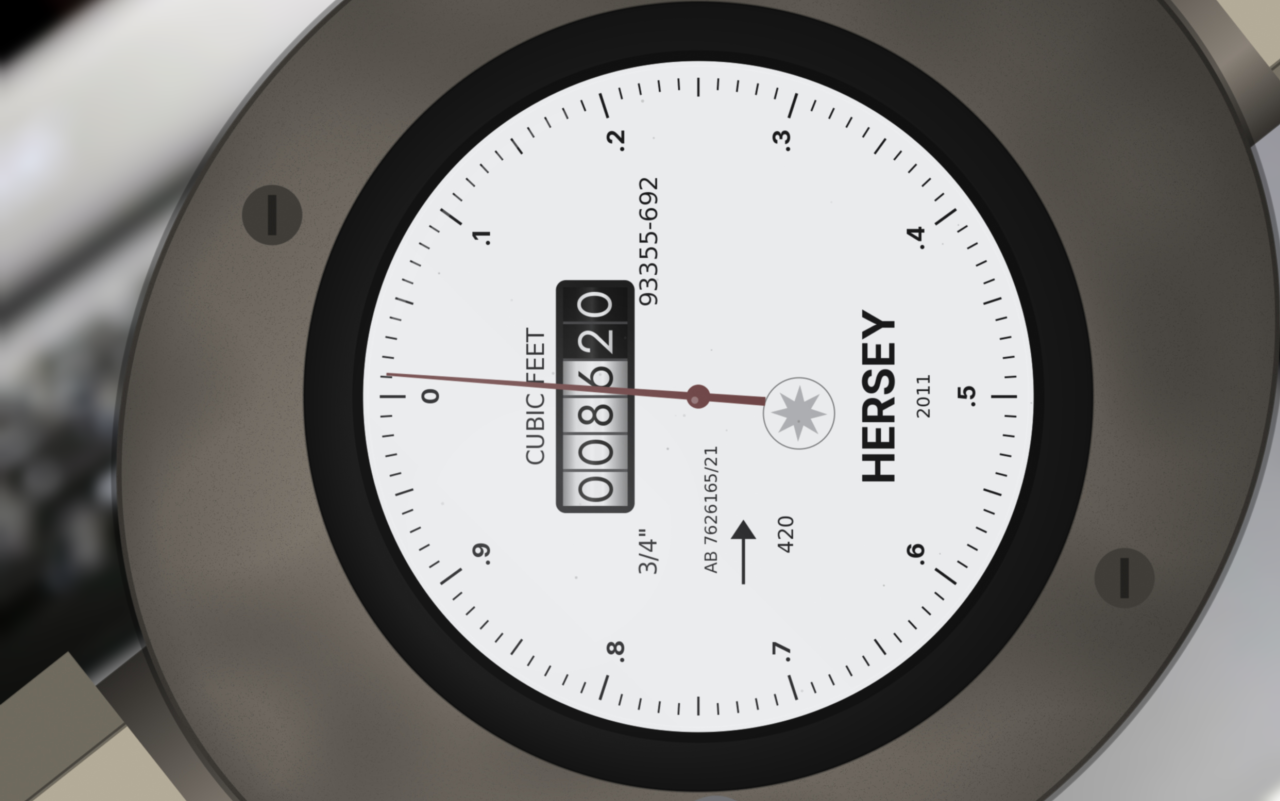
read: **8620.01** ft³
